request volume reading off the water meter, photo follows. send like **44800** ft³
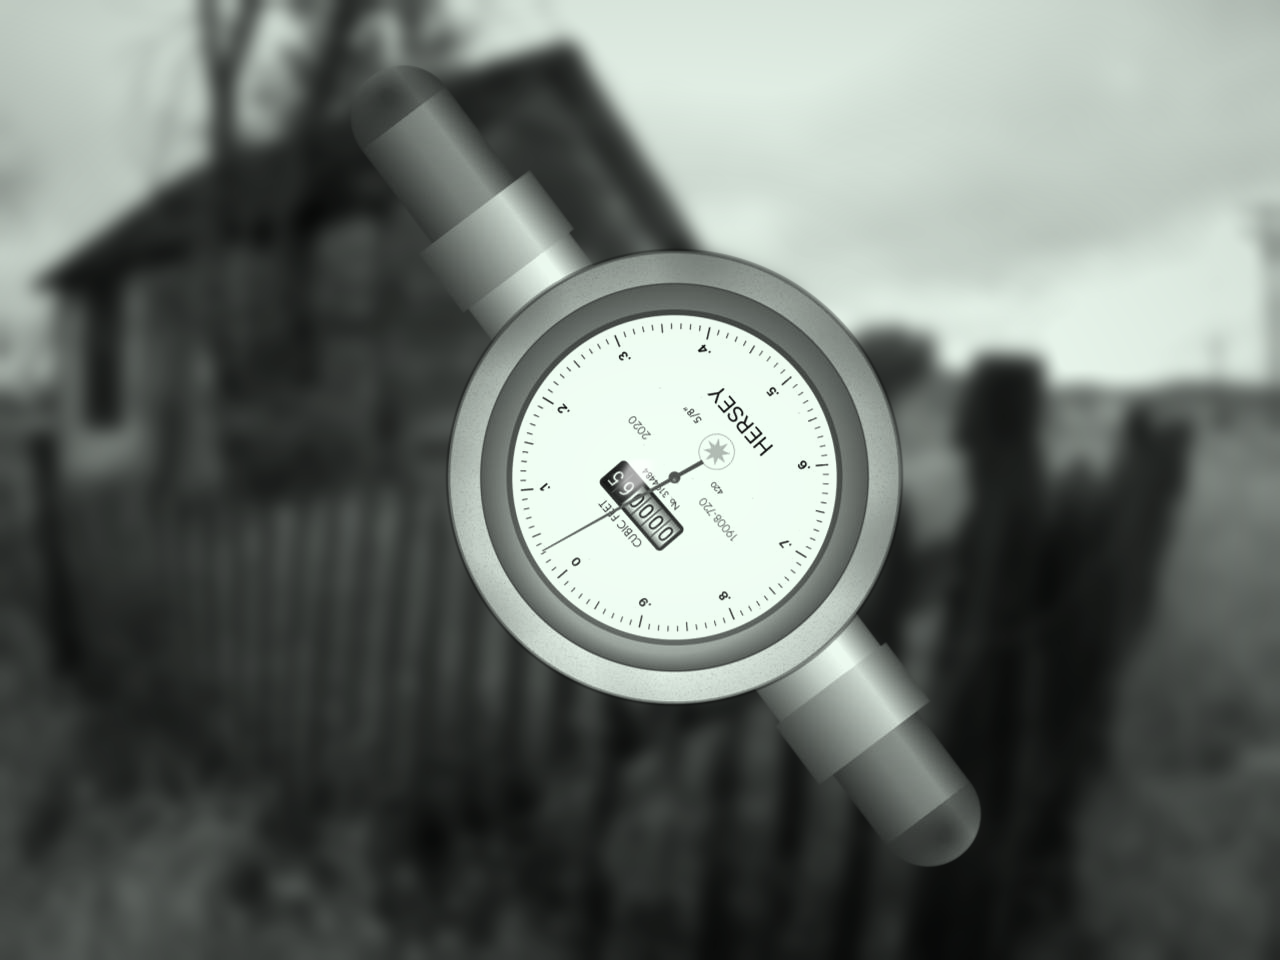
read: **65.03** ft³
